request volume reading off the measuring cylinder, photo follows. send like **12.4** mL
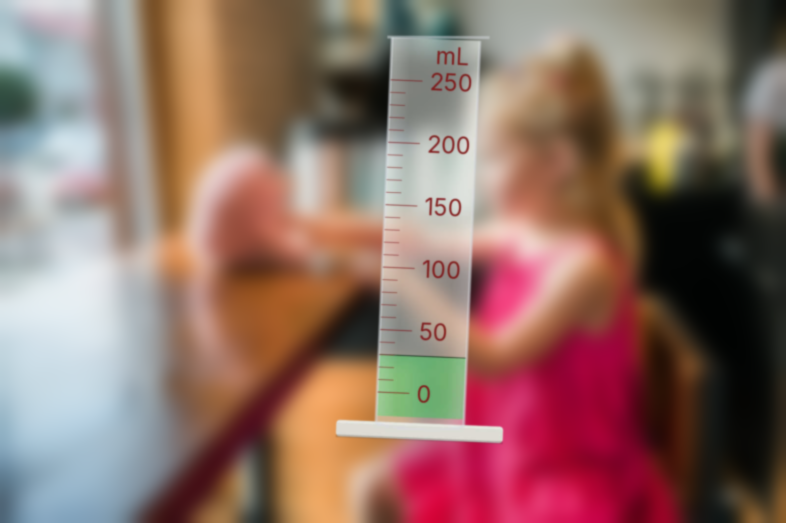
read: **30** mL
